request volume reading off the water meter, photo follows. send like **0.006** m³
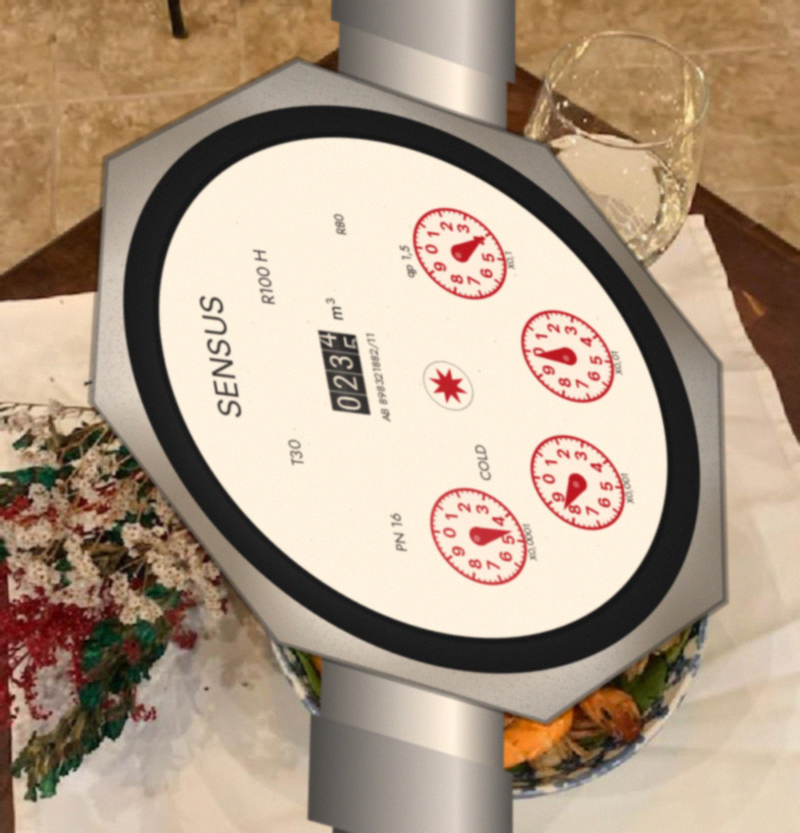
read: **234.3984** m³
